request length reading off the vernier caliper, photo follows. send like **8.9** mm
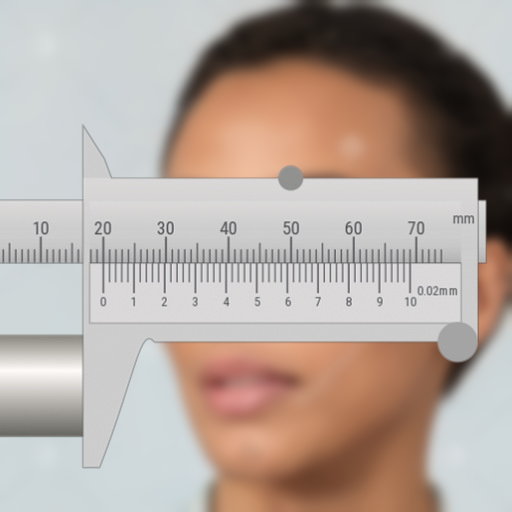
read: **20.0** mm
